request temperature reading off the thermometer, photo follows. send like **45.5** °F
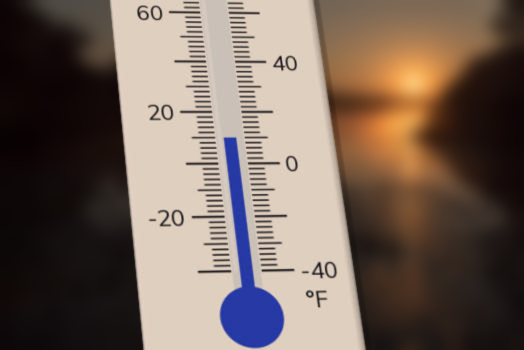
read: **10** °F
